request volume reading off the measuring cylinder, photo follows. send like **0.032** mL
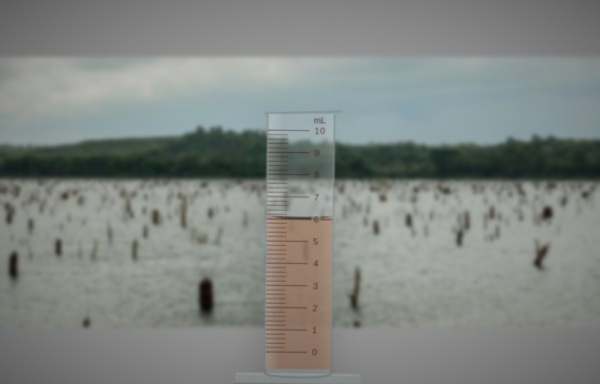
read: **6** mL
